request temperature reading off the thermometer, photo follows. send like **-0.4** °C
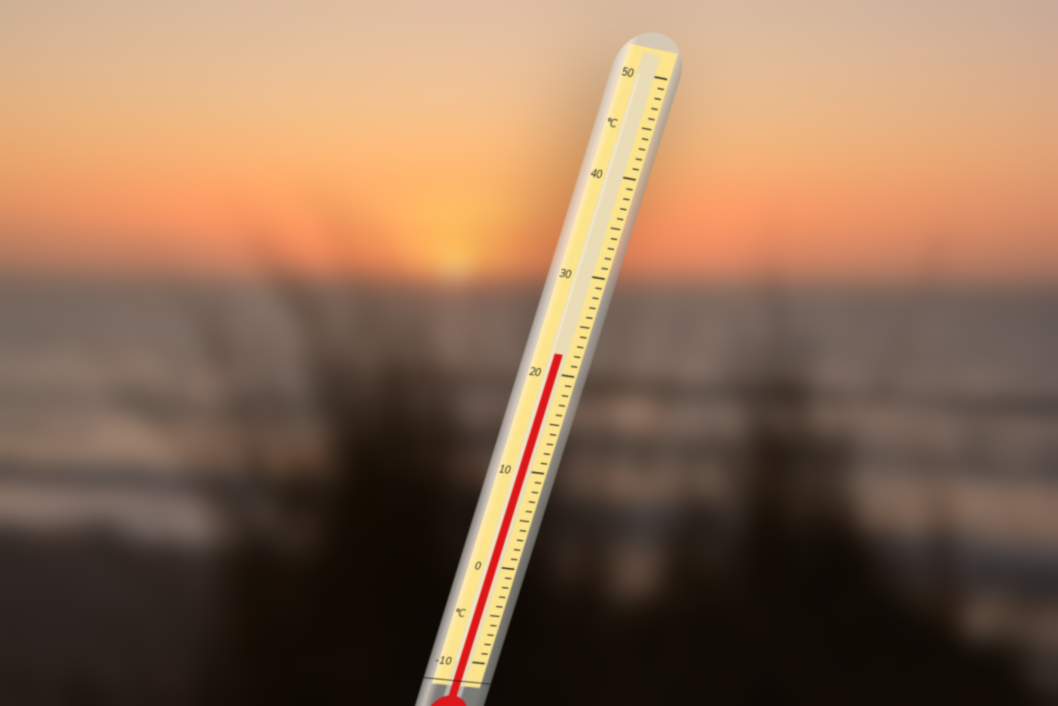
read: **22** °C
